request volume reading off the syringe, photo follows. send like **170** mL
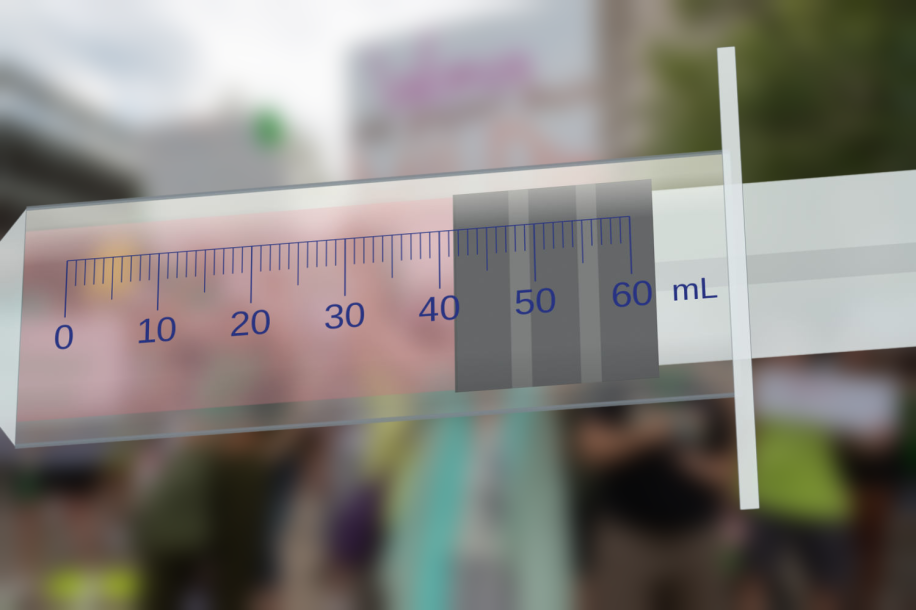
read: **41.5** mL
